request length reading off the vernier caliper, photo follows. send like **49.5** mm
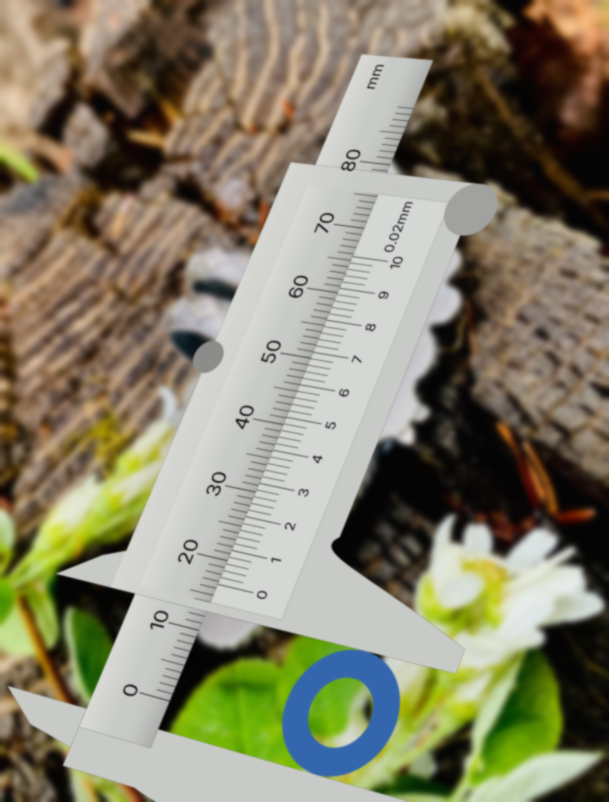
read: **16.6** mm
